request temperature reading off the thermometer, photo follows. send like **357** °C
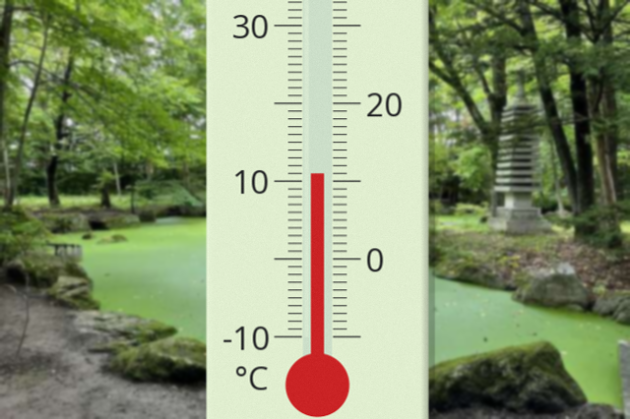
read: **11** °C
